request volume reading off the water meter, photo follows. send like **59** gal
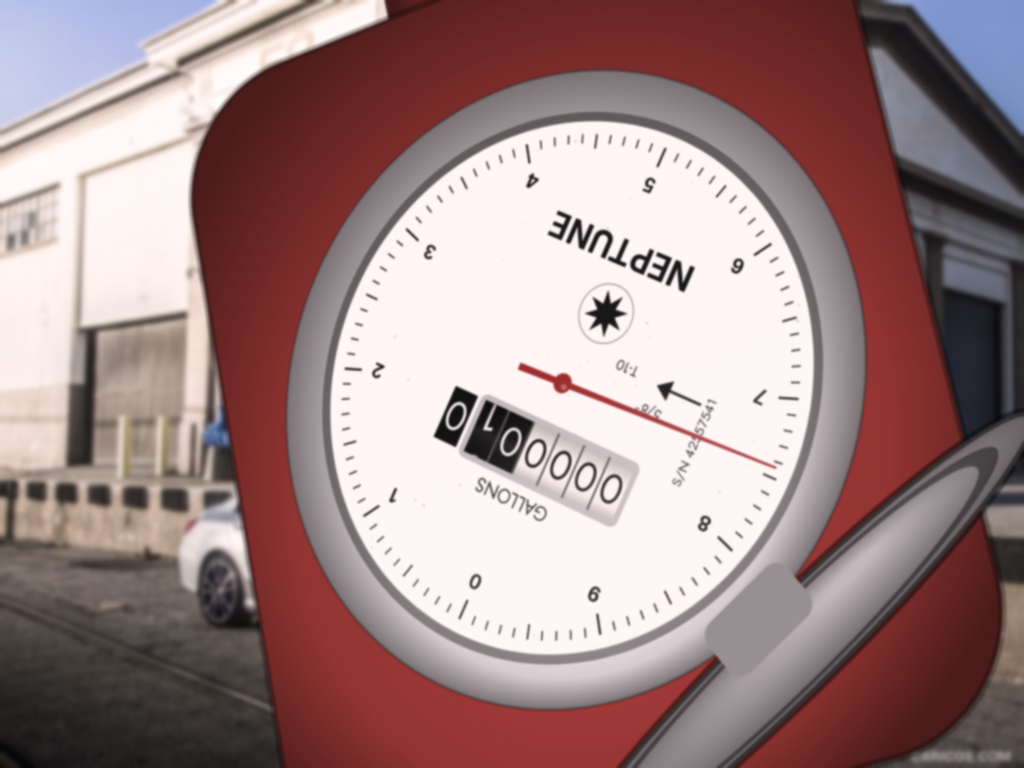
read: **7.4** gal
